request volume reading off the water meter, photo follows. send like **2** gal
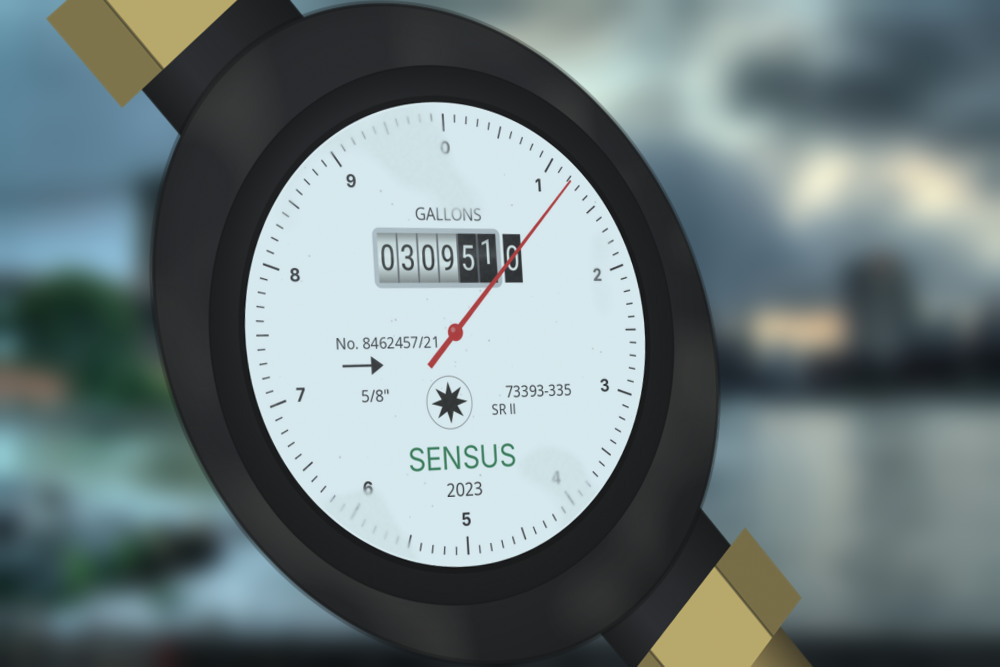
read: **309511.2** gal
